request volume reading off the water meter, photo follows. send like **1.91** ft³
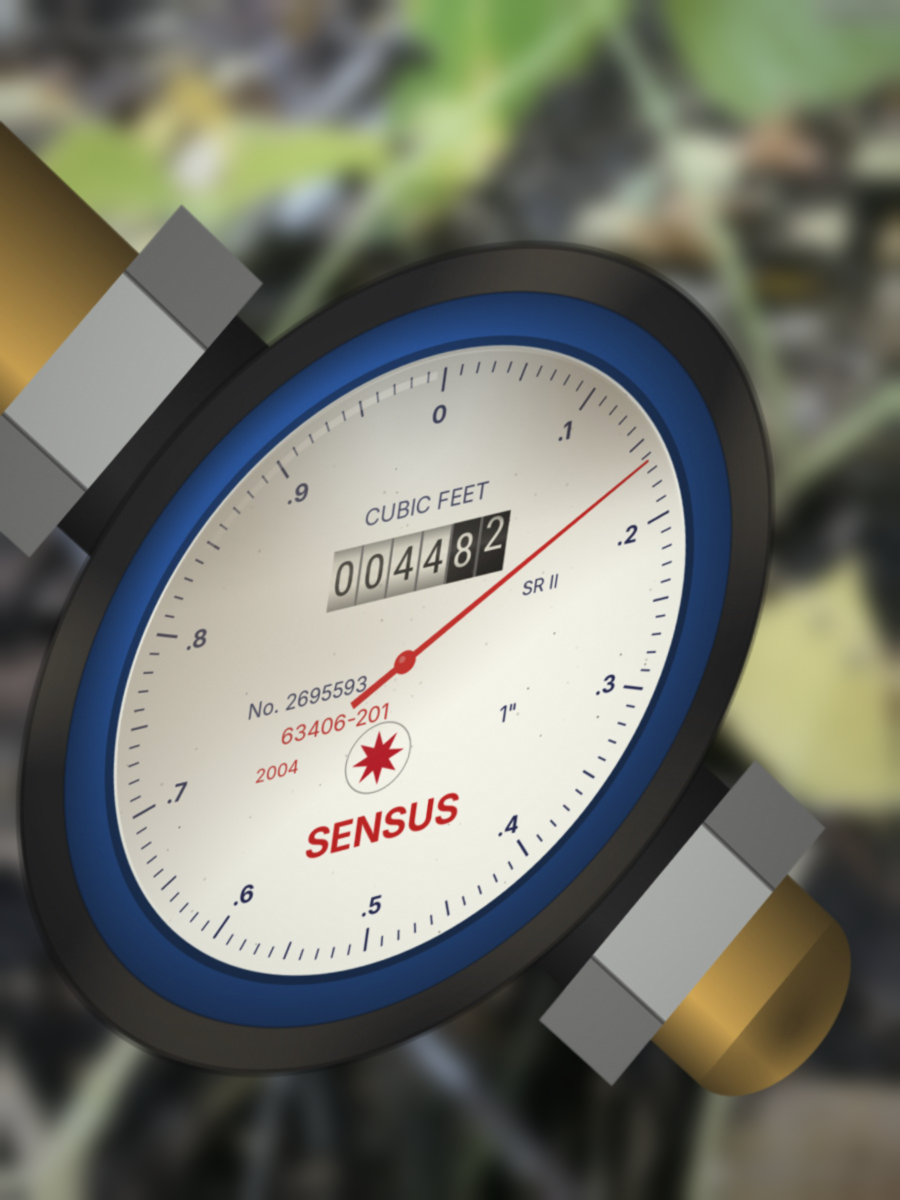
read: **4482.16** ft³
